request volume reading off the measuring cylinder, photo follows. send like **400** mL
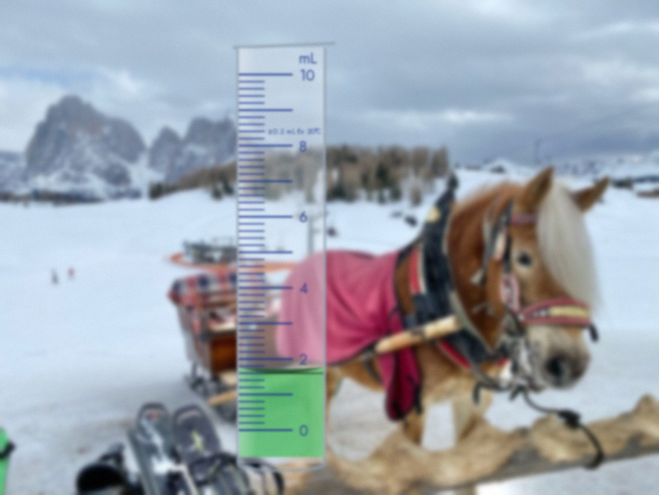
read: **1.6** mL
